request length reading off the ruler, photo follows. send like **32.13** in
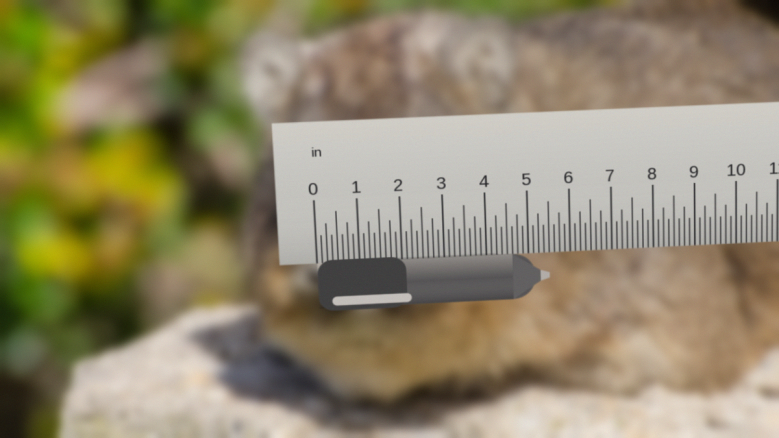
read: **5.5** in
